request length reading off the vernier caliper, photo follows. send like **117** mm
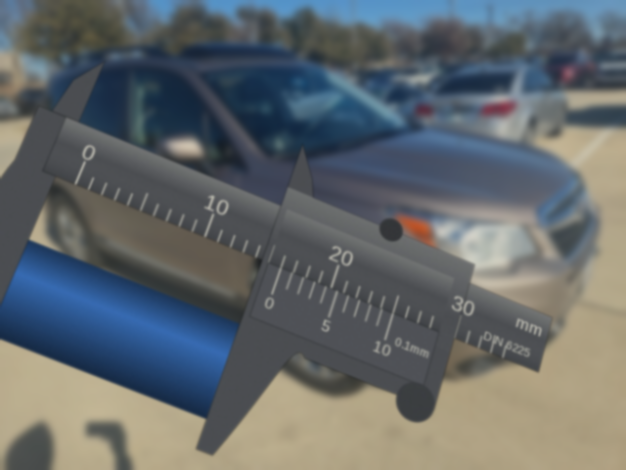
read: **16.0** mm
